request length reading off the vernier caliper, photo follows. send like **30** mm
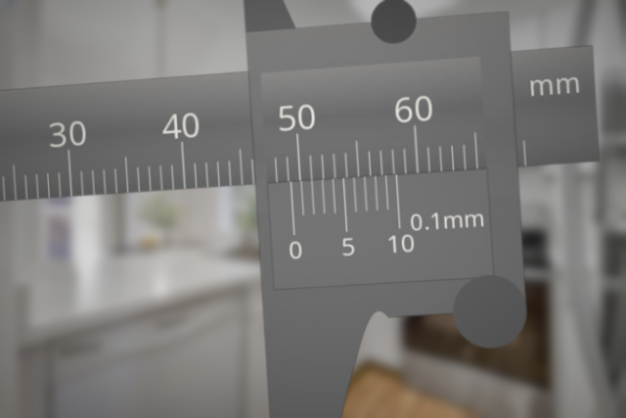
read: **49.2** mm
